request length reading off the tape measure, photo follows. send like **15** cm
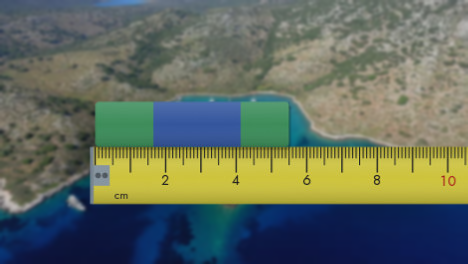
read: **5.5** cm
